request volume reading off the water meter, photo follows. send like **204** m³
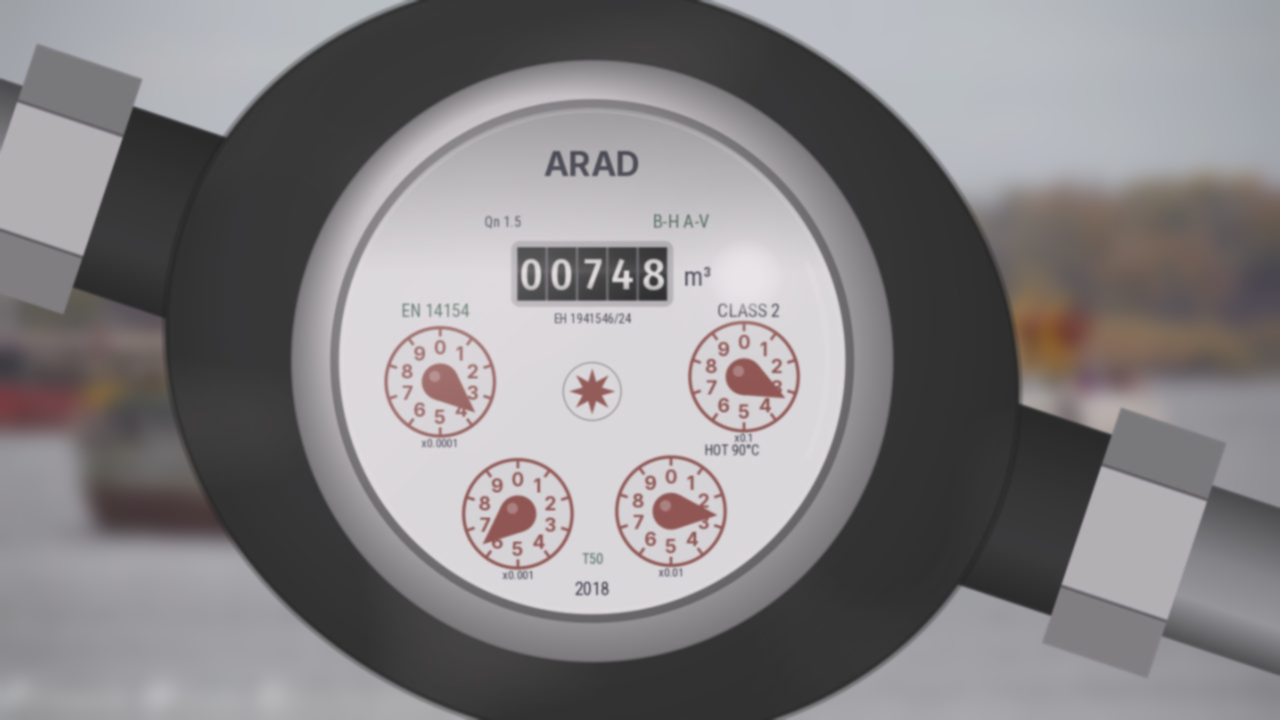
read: **748.3263** m³
